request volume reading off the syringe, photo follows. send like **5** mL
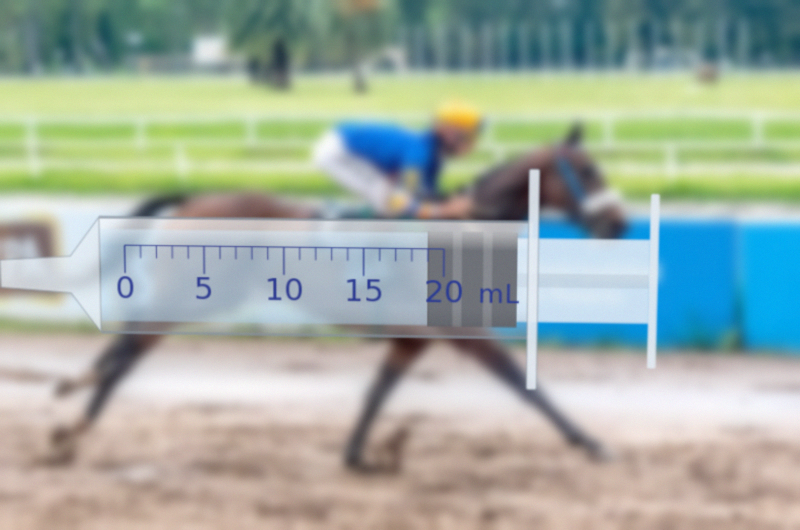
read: **19** mL
